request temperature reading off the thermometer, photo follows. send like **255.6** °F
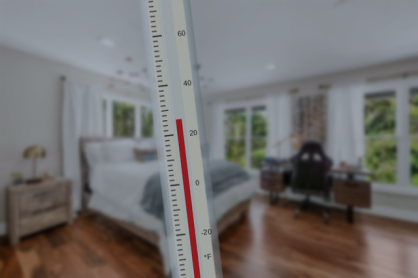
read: **26** °F
